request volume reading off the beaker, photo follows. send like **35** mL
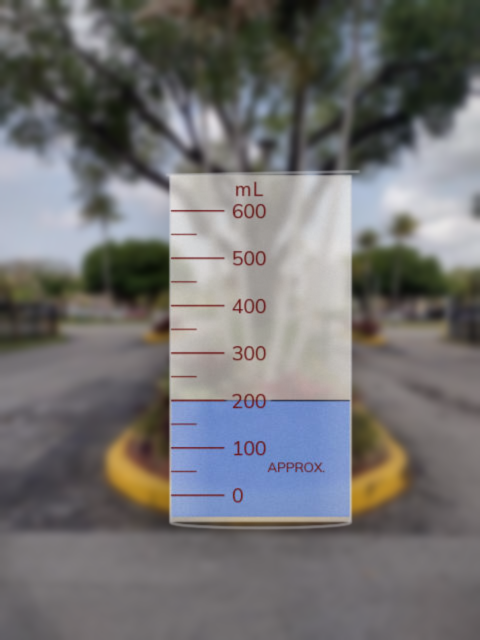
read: **200** mL
